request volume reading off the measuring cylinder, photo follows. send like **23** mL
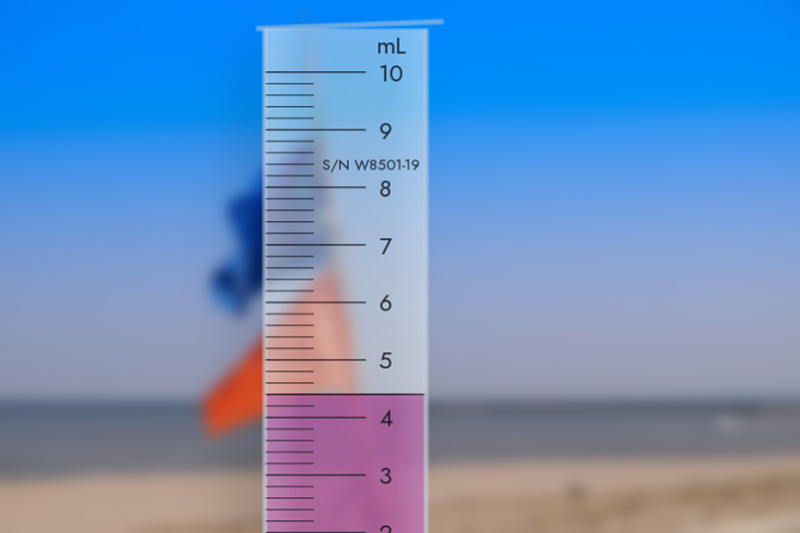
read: **4.4** mL
